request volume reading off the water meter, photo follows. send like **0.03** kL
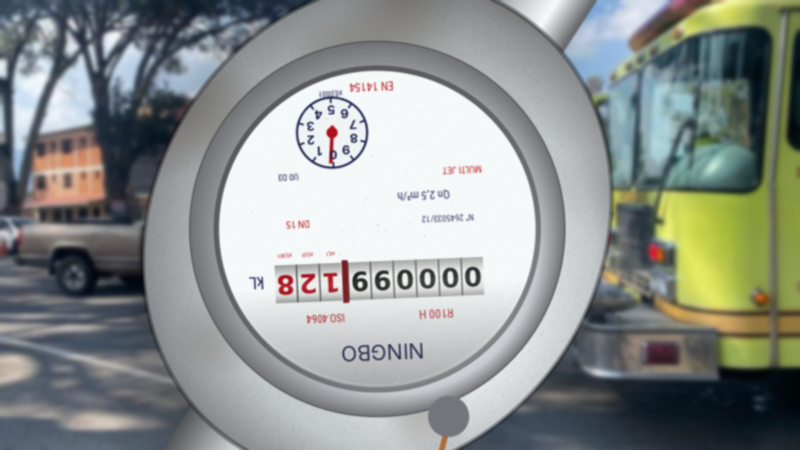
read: **99.1280** kL
